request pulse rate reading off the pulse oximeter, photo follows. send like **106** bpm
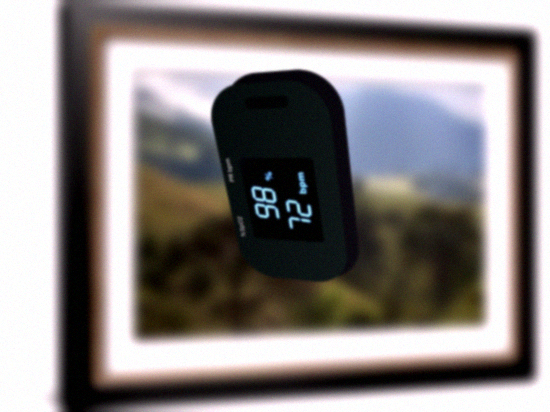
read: **72** bpm
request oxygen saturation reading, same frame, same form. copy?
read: **98** %
